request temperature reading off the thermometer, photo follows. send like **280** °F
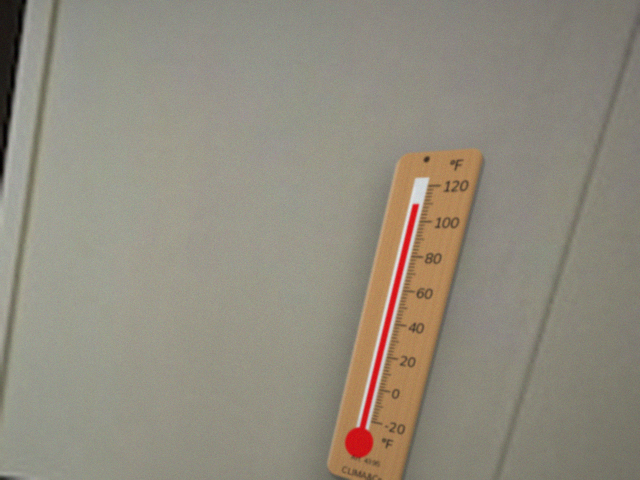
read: **110** °F
